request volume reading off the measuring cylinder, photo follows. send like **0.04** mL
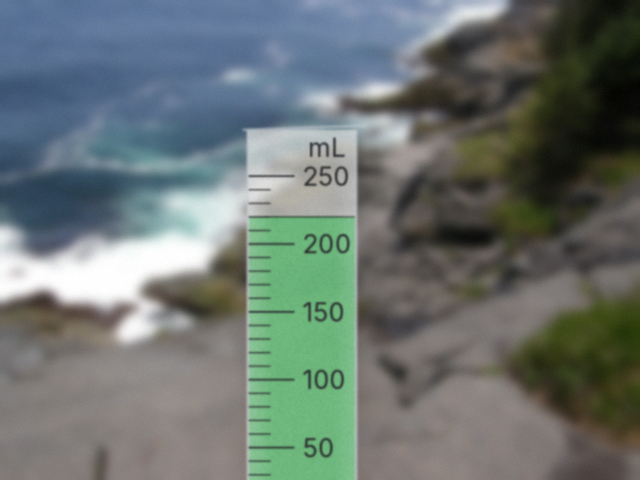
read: **220** mL
